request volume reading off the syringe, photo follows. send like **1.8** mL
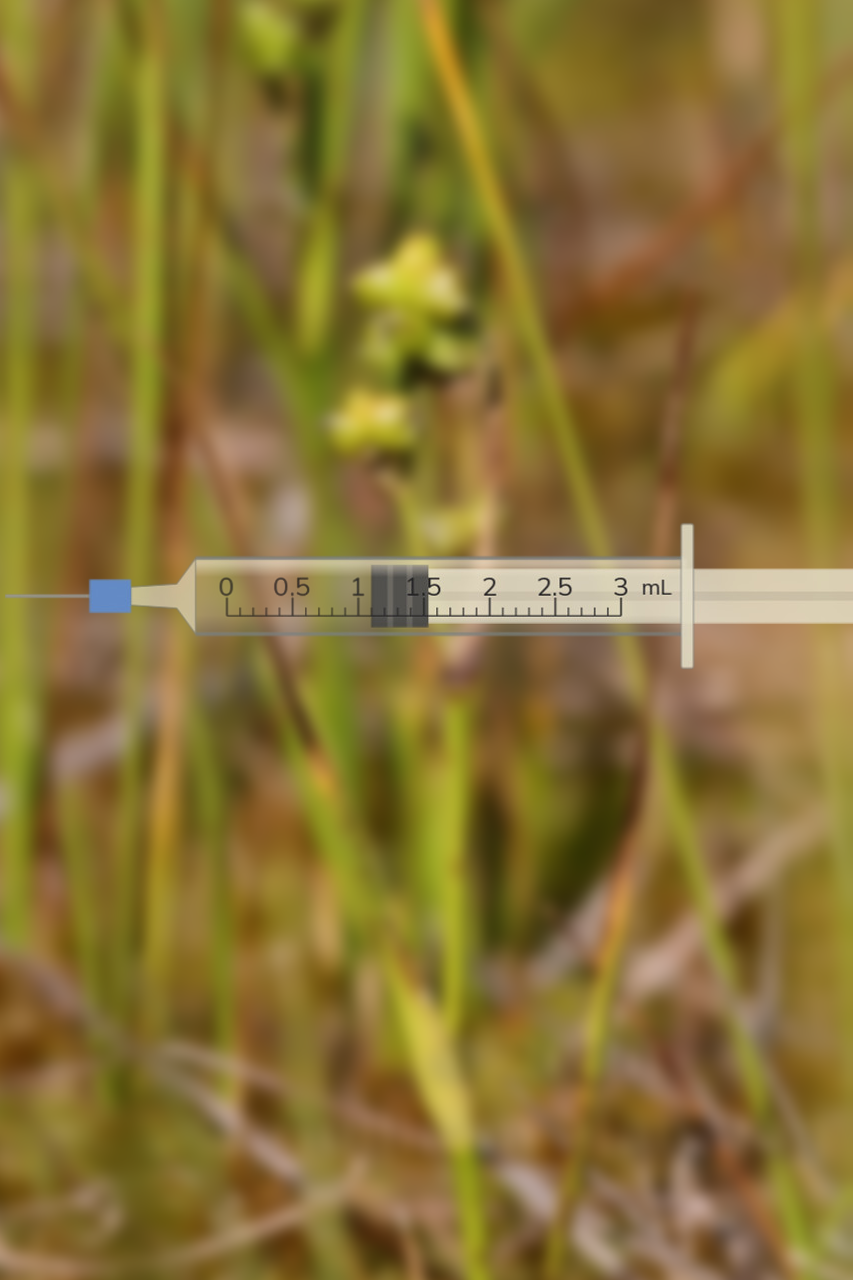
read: **1.1** mL
